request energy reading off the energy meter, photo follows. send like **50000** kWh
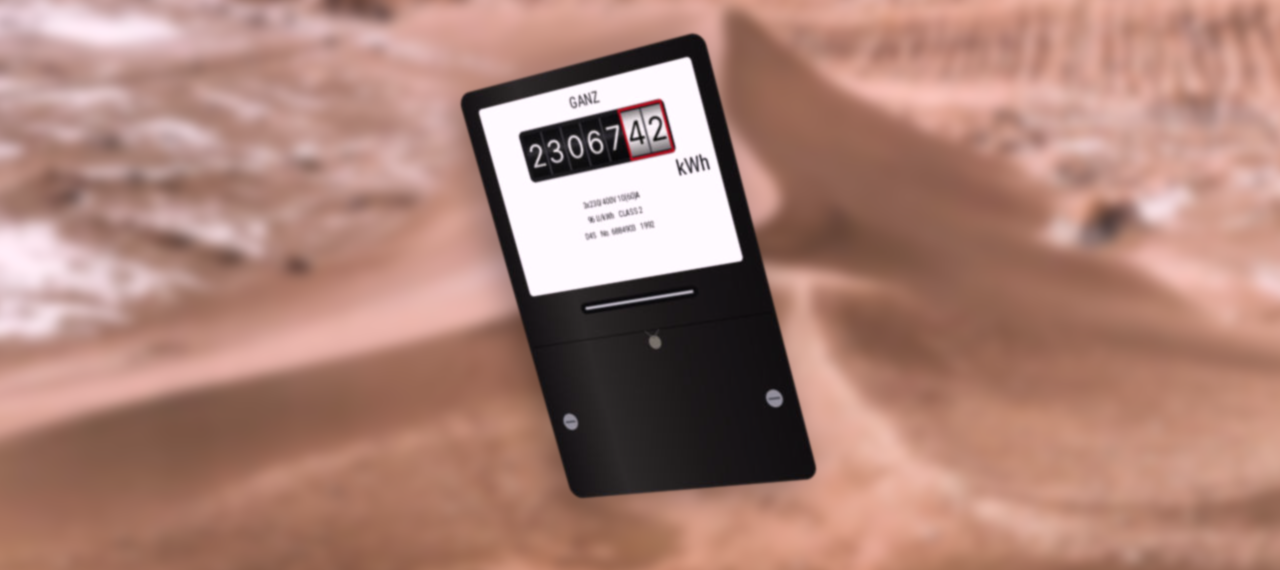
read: **23067.42** kWh
